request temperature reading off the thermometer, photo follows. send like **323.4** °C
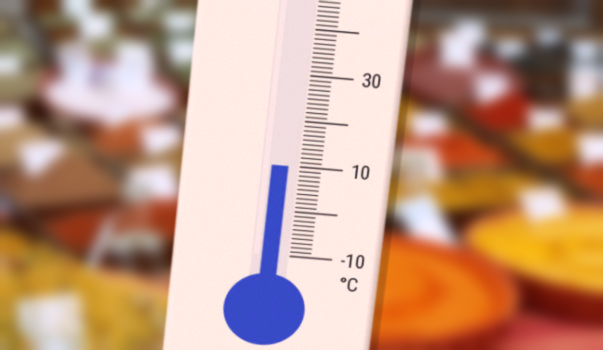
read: **10** °C
